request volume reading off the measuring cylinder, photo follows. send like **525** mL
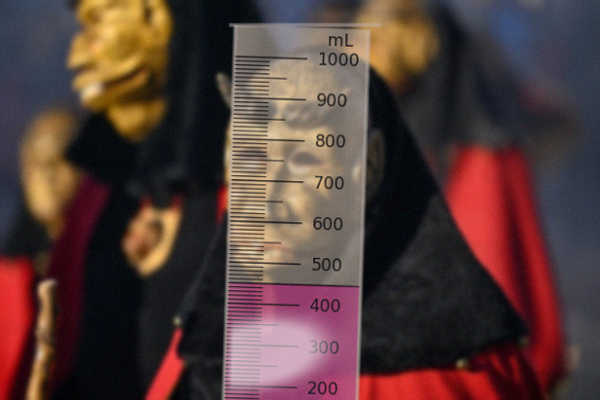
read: **450** mL
